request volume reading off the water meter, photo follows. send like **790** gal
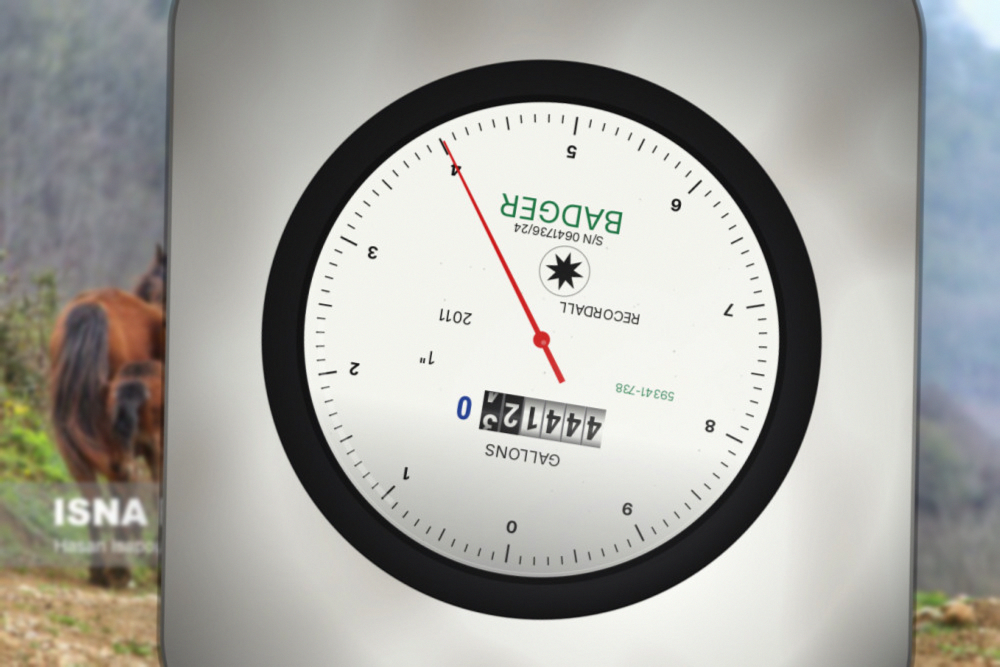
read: **4441234.0** gal
